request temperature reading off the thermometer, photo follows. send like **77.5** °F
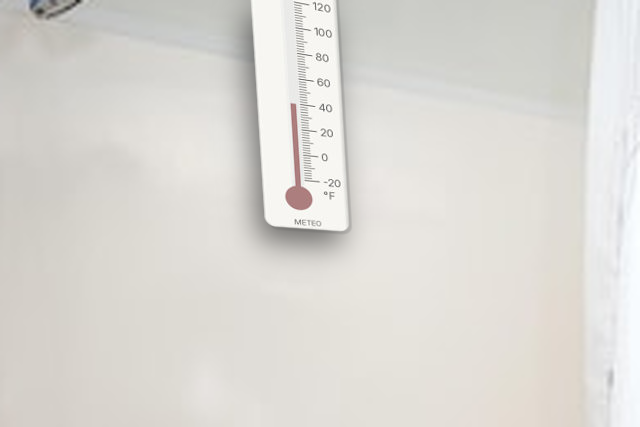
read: **40** °F
